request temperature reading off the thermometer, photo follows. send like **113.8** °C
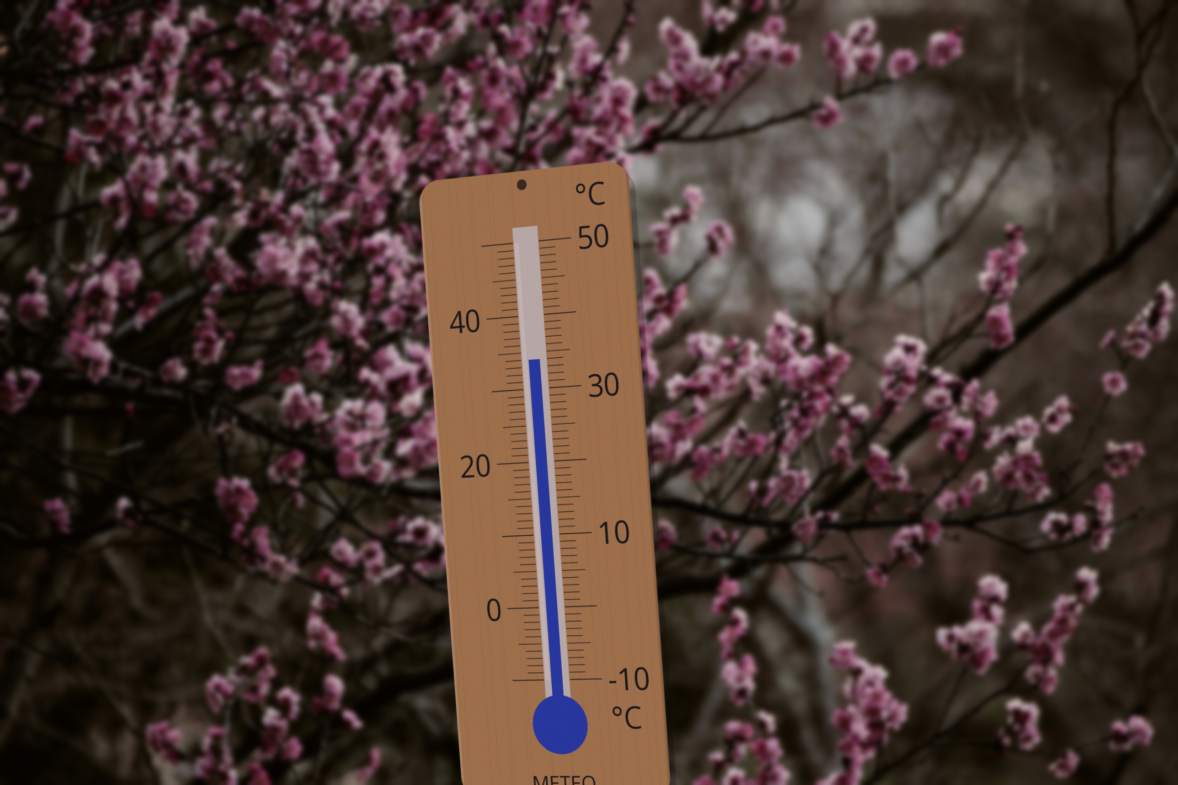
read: **34** °C
